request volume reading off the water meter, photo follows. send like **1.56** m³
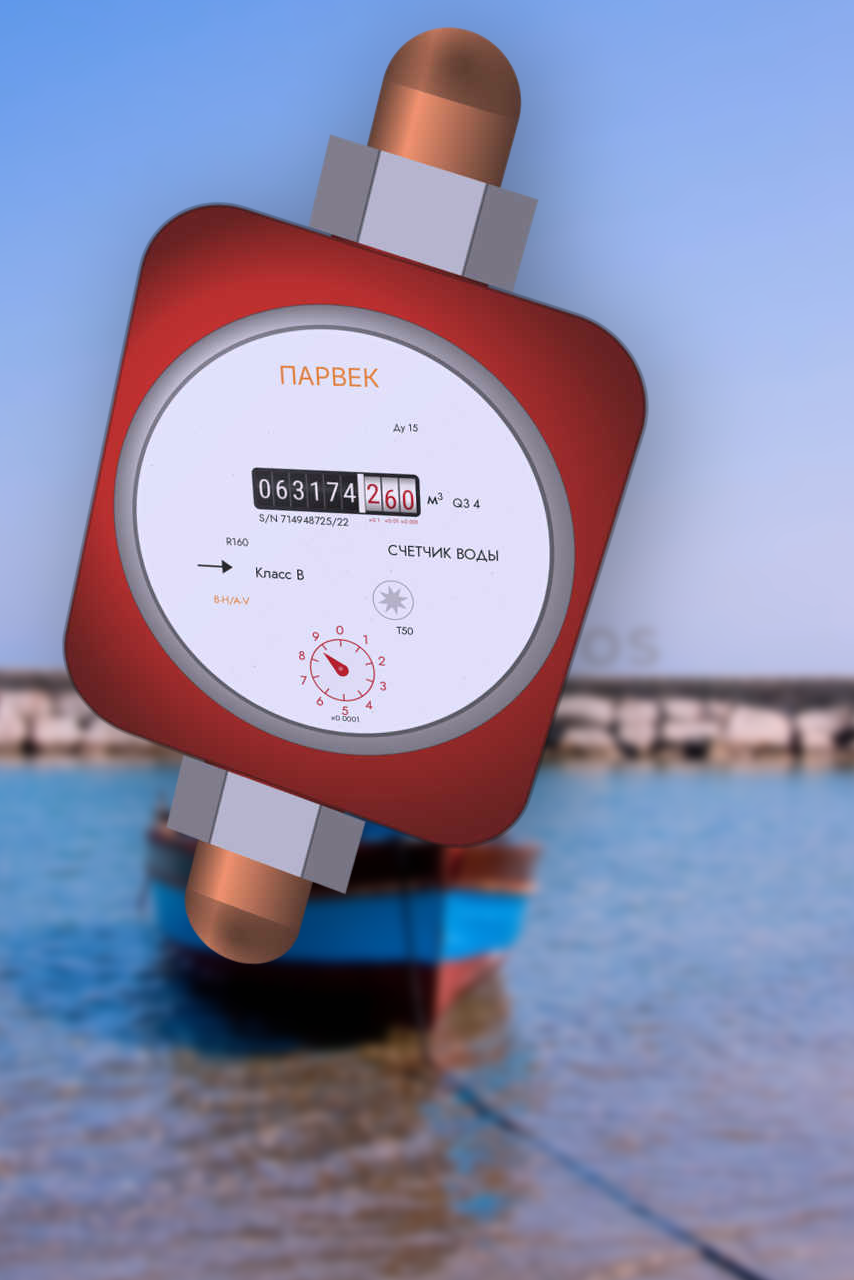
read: **63174.2598** m³
